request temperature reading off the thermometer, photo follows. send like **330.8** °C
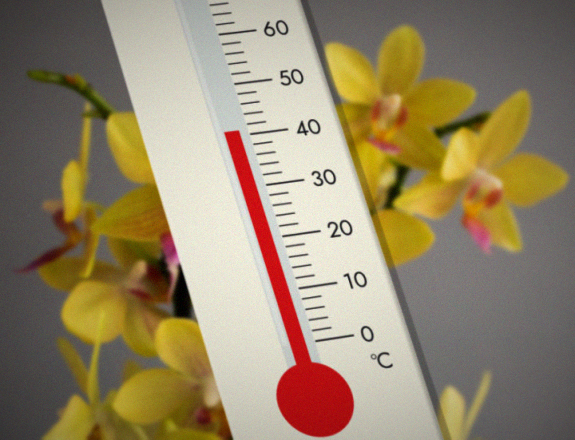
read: **41** °C
